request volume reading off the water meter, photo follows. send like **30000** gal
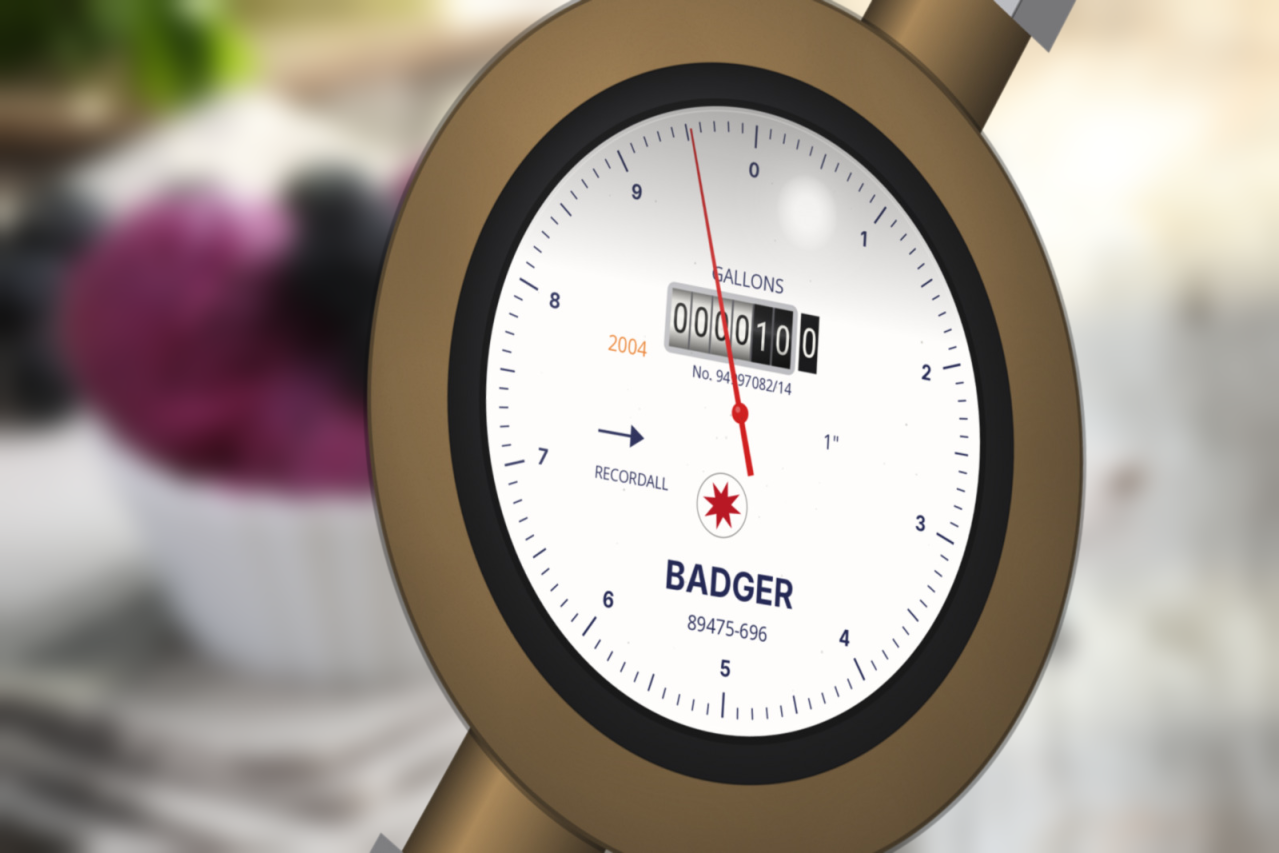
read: **99.5** gal
